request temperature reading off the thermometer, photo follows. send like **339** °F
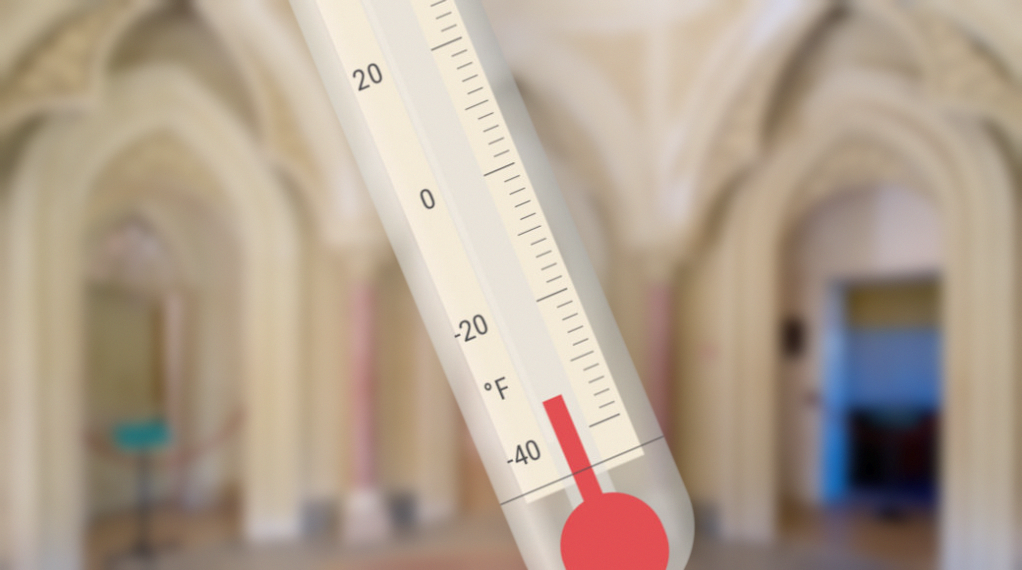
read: **-34** °F
